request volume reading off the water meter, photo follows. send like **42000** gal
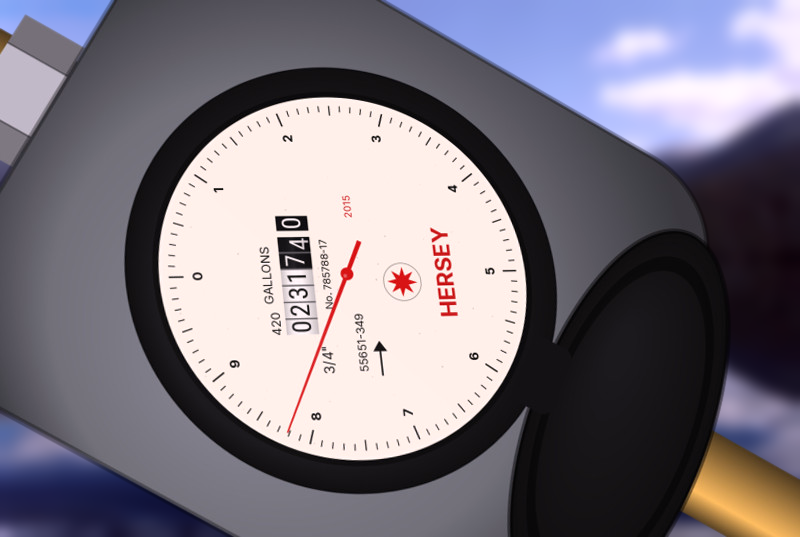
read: **231738.2** gal
